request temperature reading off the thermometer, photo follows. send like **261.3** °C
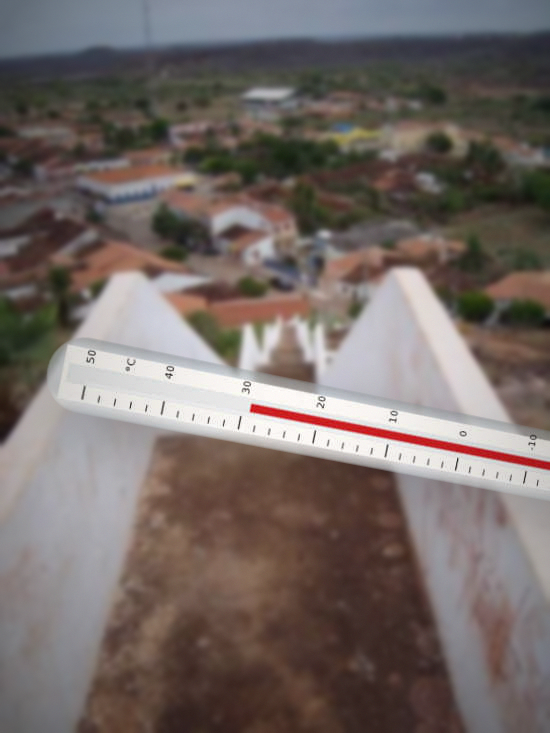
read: **29** °C
